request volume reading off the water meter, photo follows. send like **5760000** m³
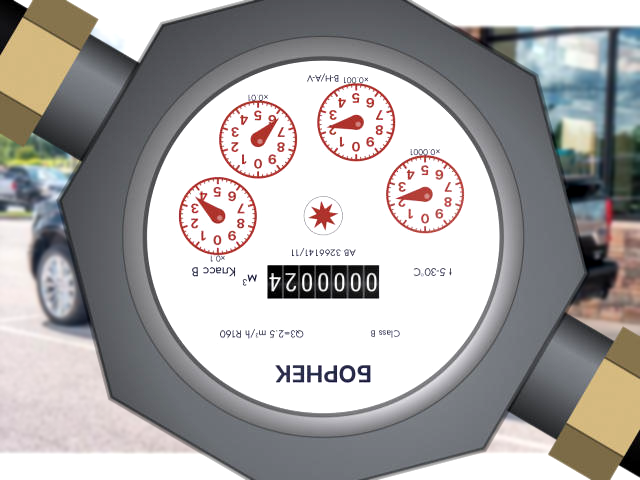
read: **24.3622** m³
